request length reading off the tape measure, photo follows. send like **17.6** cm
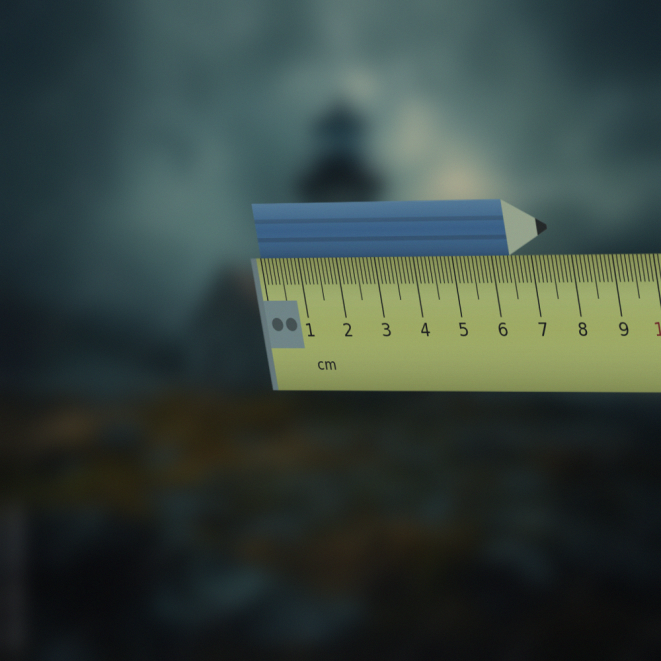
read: **7.5** cm
